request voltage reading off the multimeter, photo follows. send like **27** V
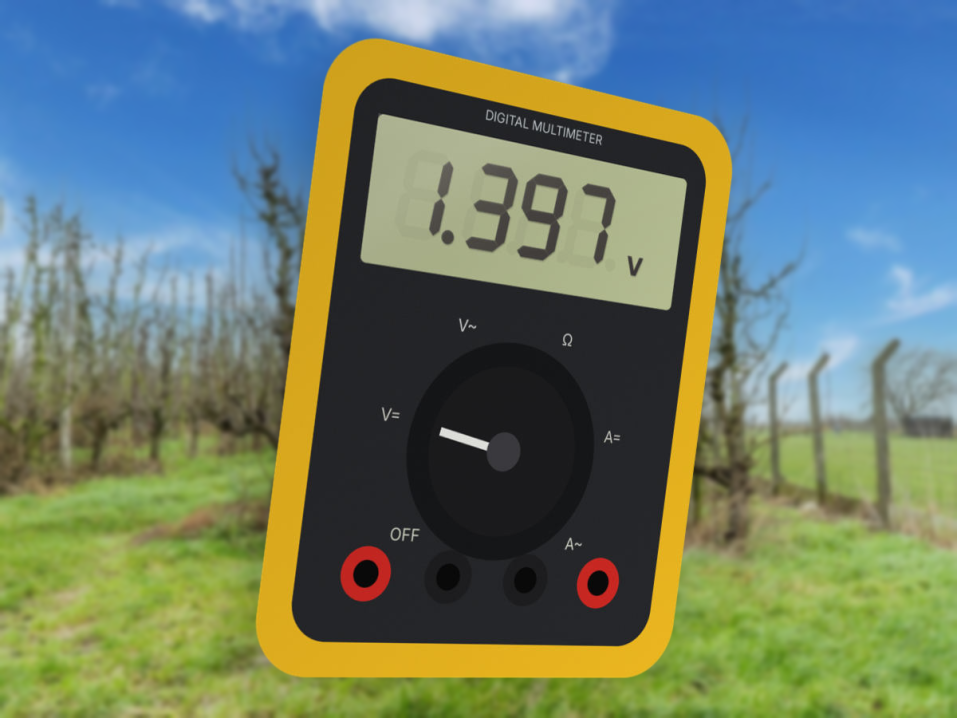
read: **1.397** V
